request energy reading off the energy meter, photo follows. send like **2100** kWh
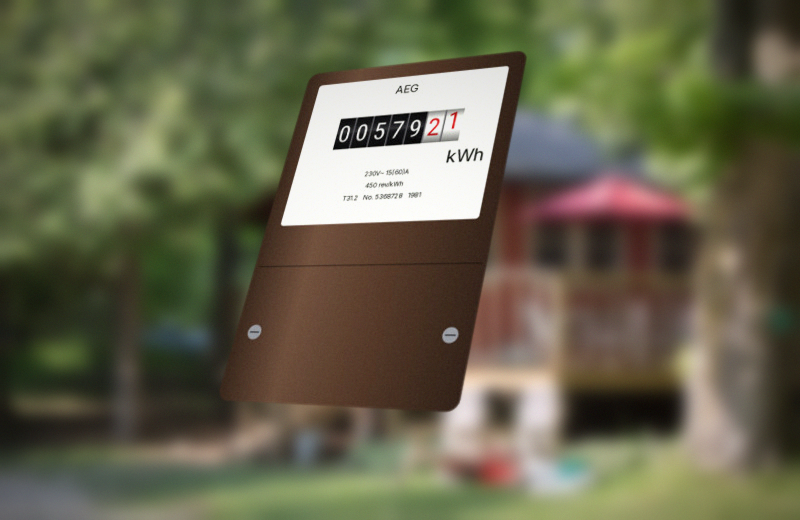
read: **579.21** kWh
